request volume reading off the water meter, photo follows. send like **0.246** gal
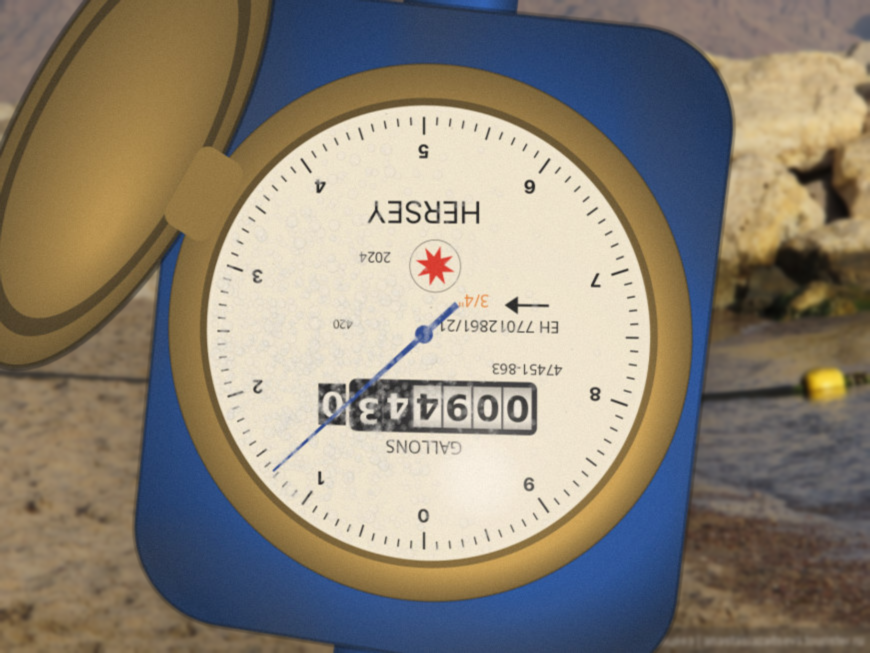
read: **94431.3** gal
